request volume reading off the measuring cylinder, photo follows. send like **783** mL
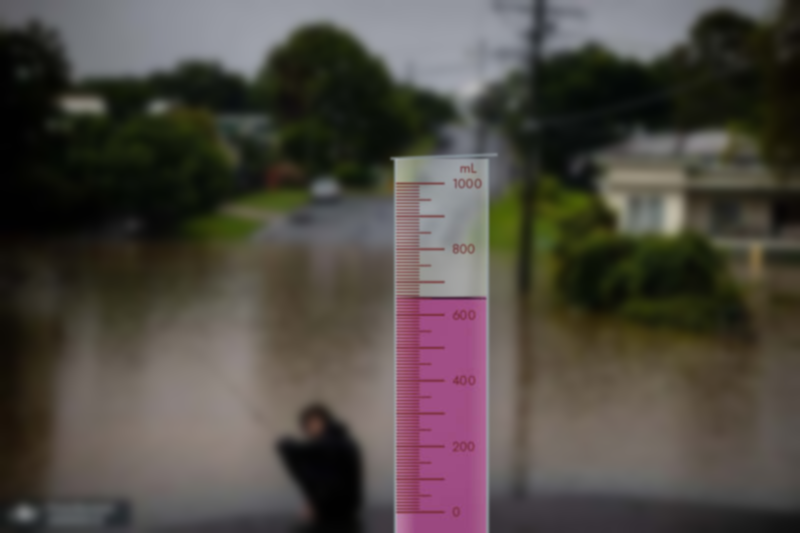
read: **650** mL
